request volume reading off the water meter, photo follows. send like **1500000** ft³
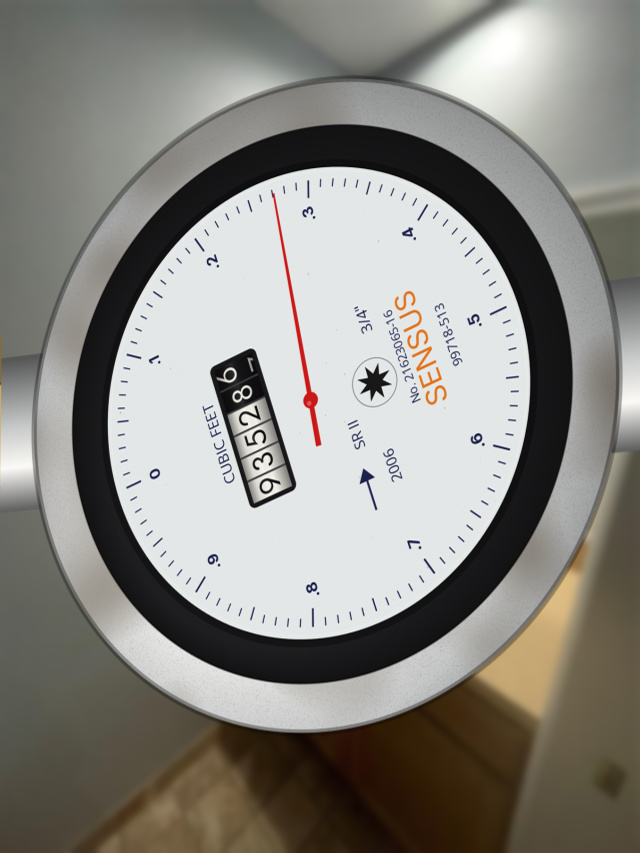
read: **935286.27** ft³
